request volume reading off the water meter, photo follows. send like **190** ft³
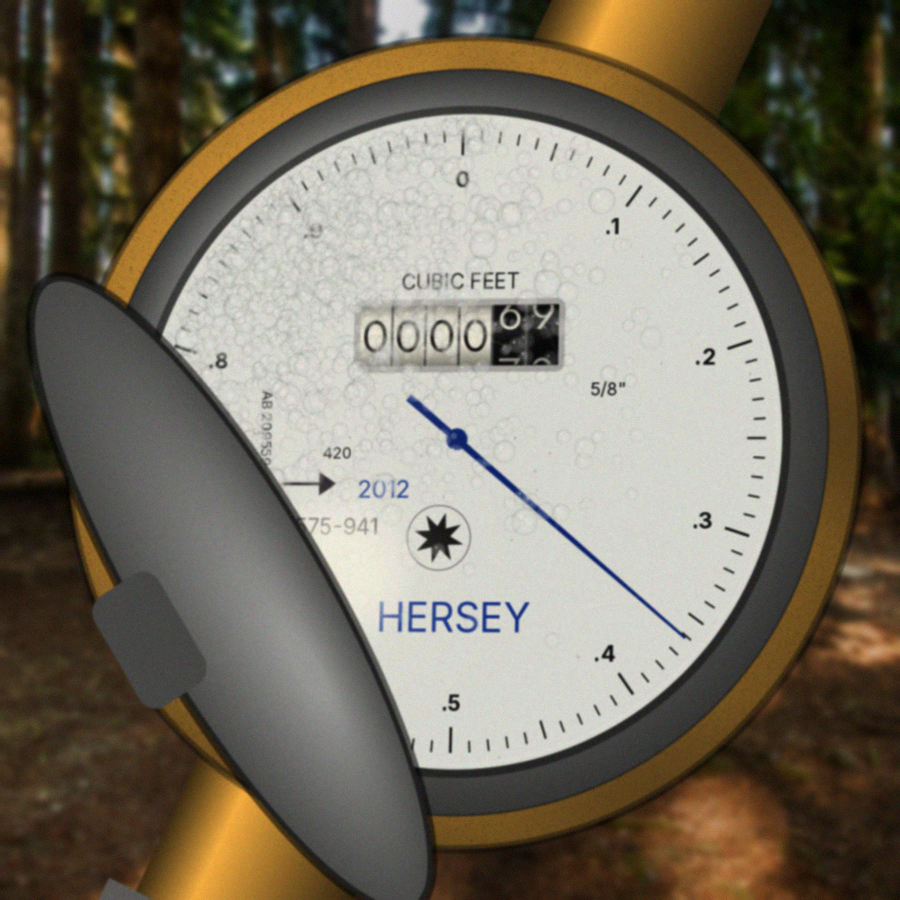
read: **69.36** ft³
